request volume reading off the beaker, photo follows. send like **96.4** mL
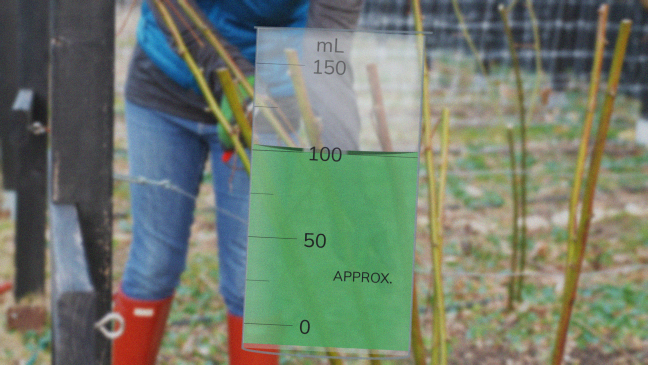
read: **100** mL
